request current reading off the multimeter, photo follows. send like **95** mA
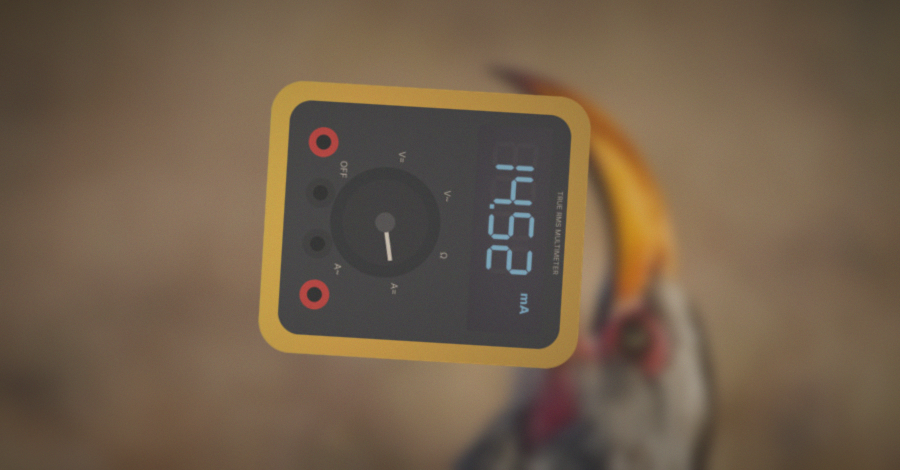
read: **14.52** mA
